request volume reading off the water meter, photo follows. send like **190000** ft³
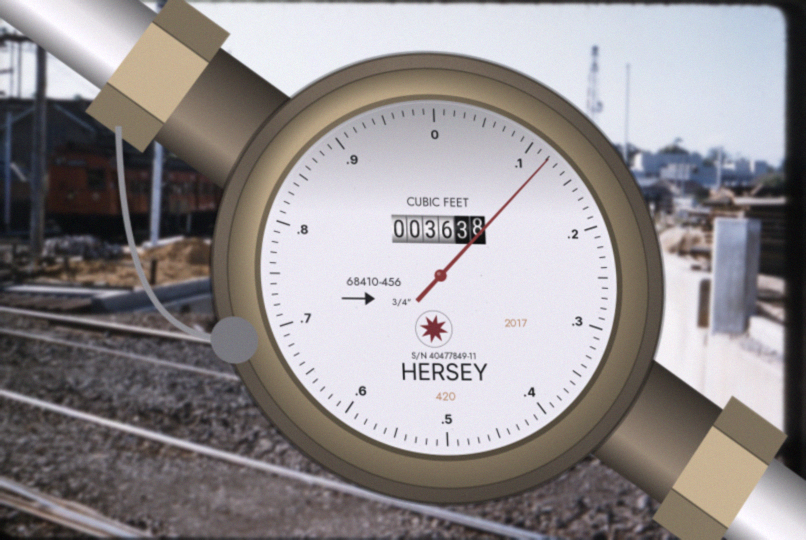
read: **3638.12** ft³
